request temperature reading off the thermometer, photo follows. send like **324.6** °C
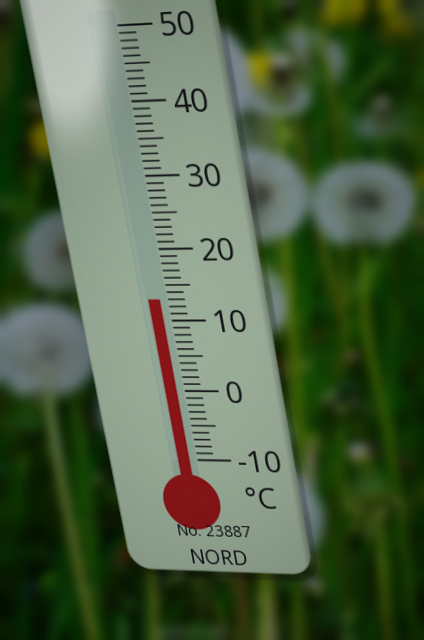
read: **13** °C
